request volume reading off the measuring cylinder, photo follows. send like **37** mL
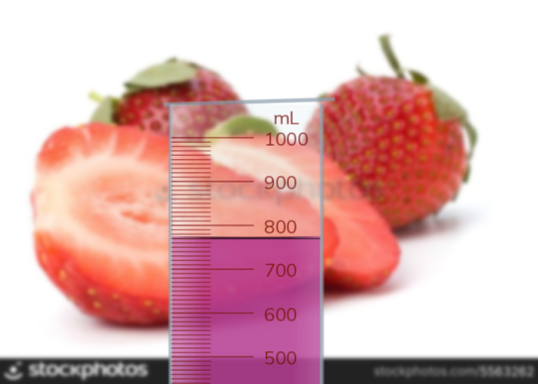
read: **770** mL
